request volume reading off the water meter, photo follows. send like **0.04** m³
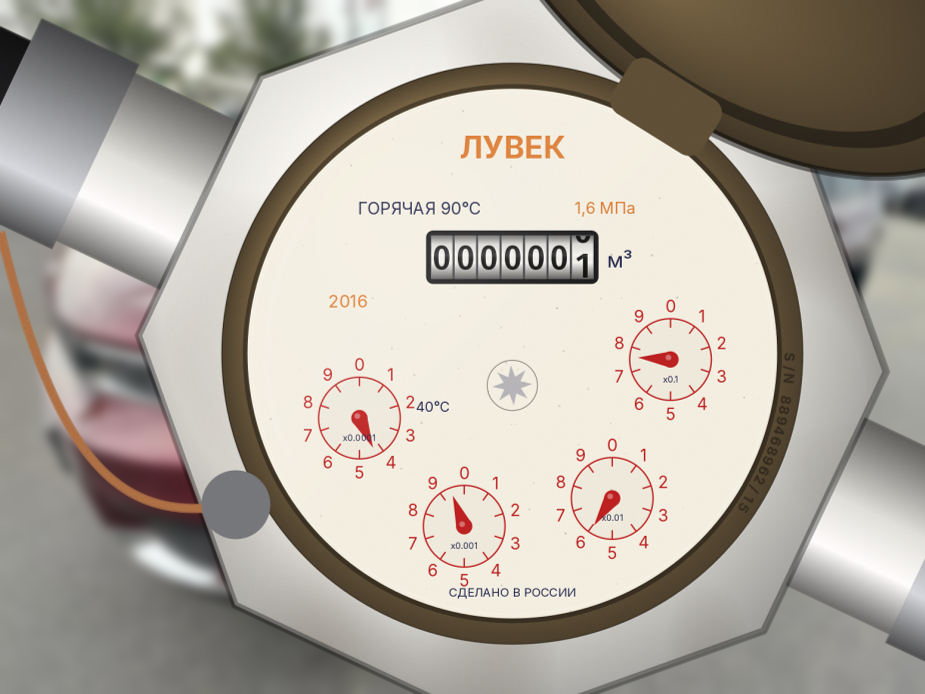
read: **0.7594** m³
